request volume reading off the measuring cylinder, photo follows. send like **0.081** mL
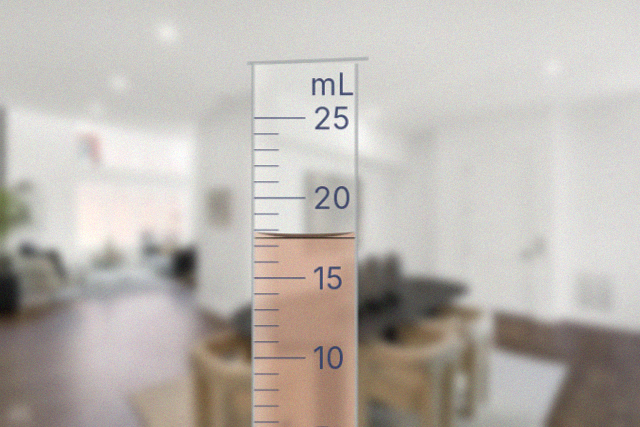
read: **17.5** mL
